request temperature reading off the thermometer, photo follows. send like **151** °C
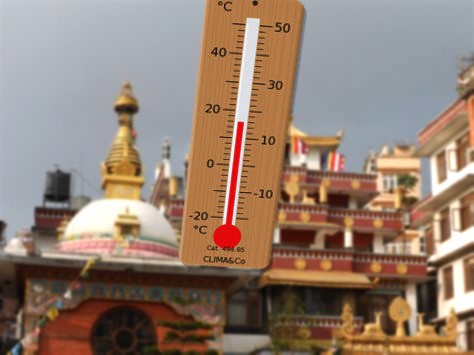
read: **16** °C
